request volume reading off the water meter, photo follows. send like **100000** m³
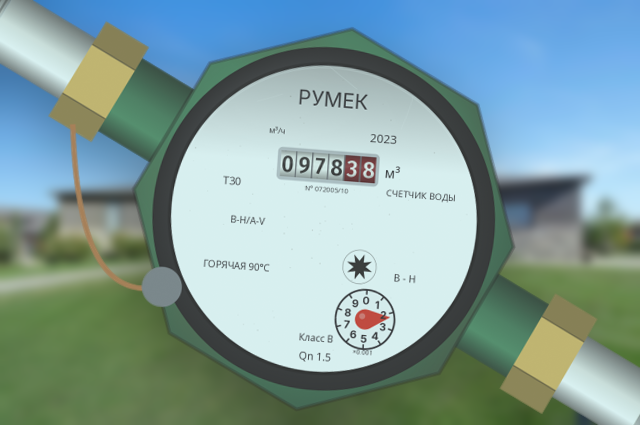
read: **978.382** m³
